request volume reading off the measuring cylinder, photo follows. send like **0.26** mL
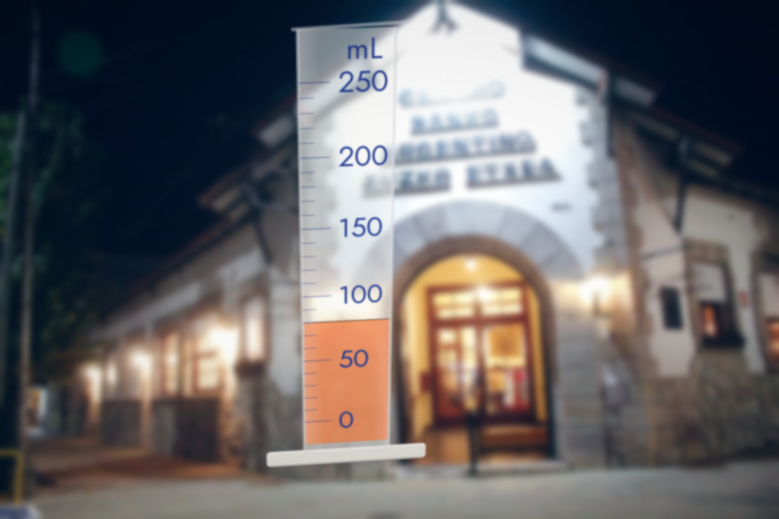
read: **80** mL
